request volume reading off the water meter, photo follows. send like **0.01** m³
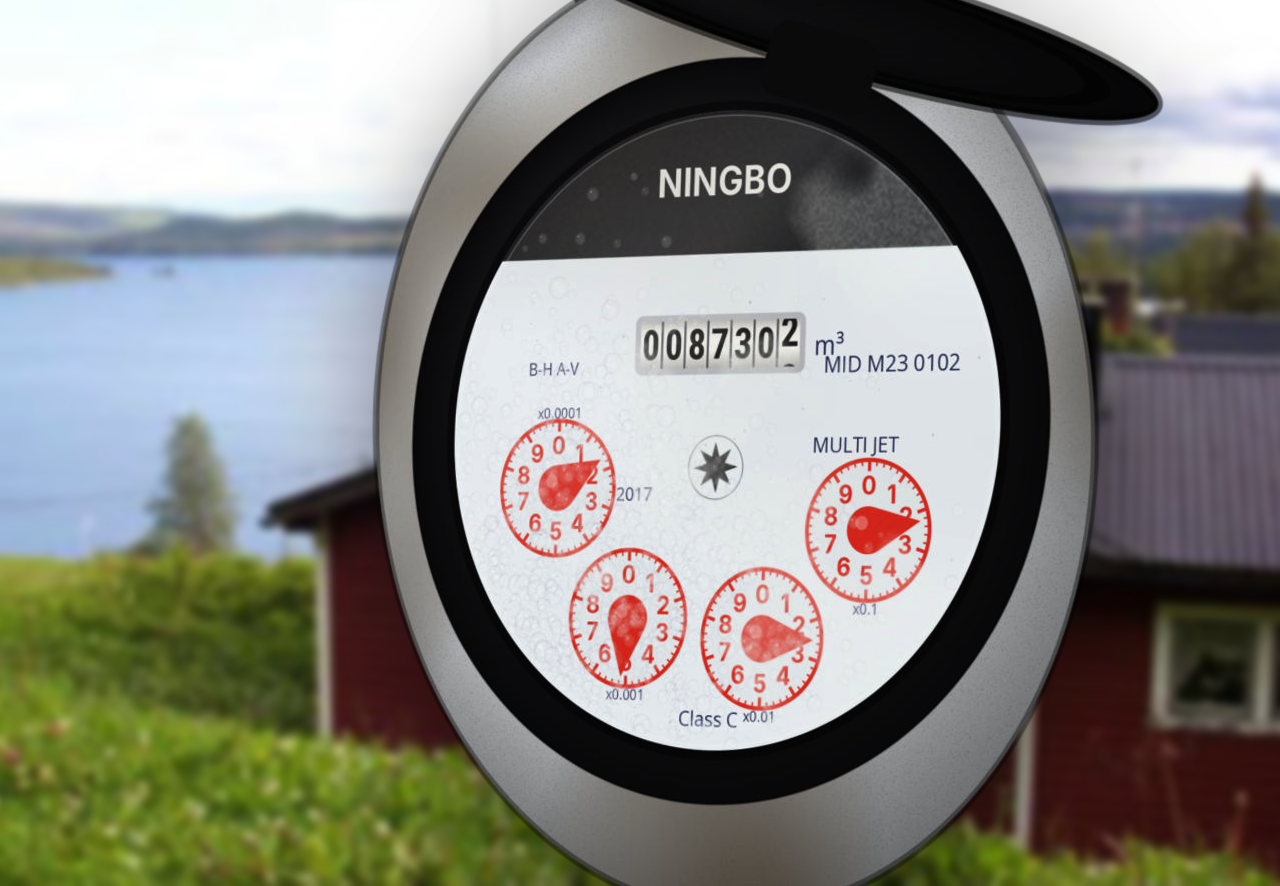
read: **87302.2251** m³
